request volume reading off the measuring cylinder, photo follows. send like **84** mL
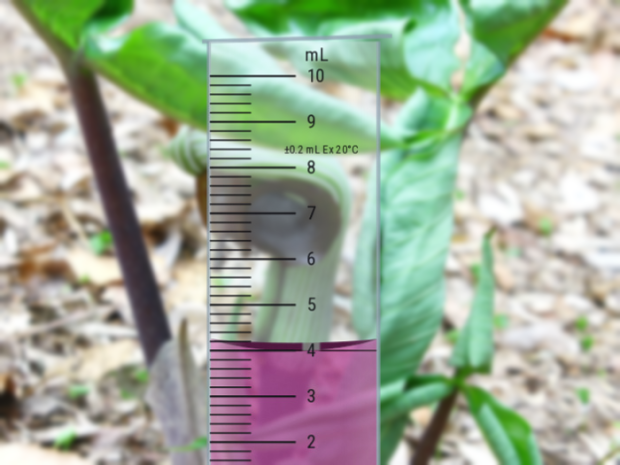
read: **4** mL
